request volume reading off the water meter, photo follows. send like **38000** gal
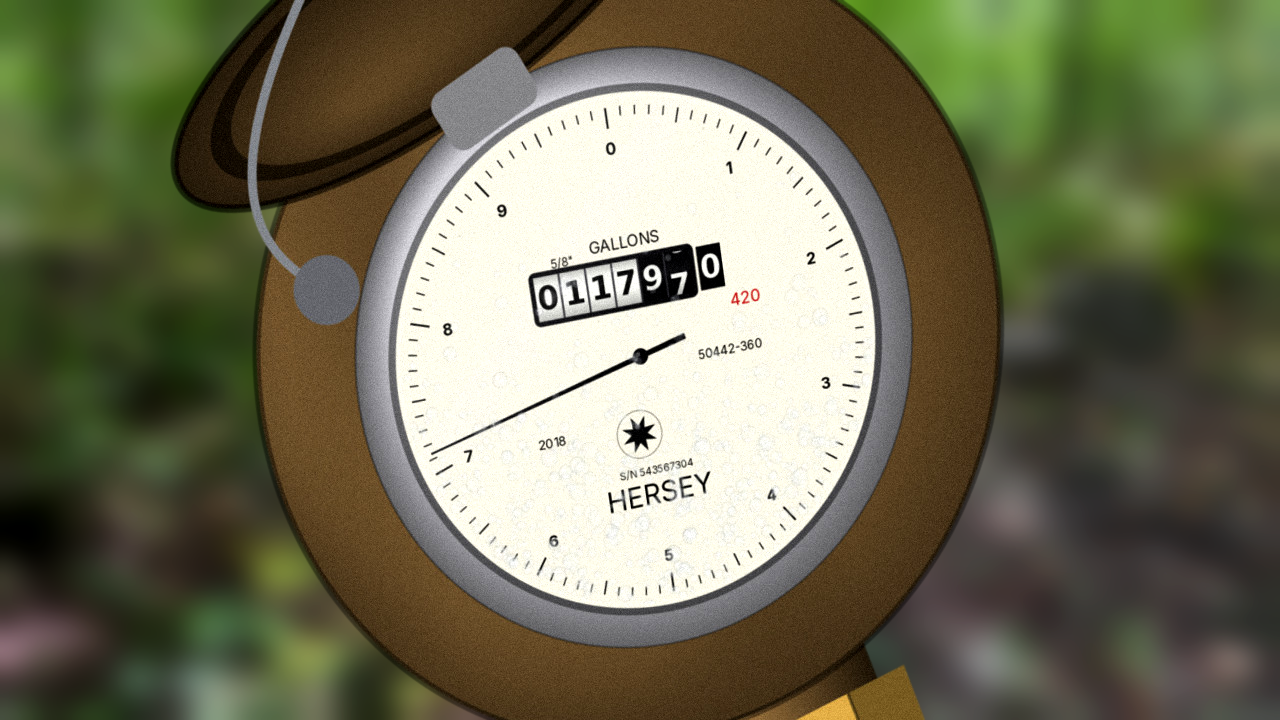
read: **117967.1** gal
